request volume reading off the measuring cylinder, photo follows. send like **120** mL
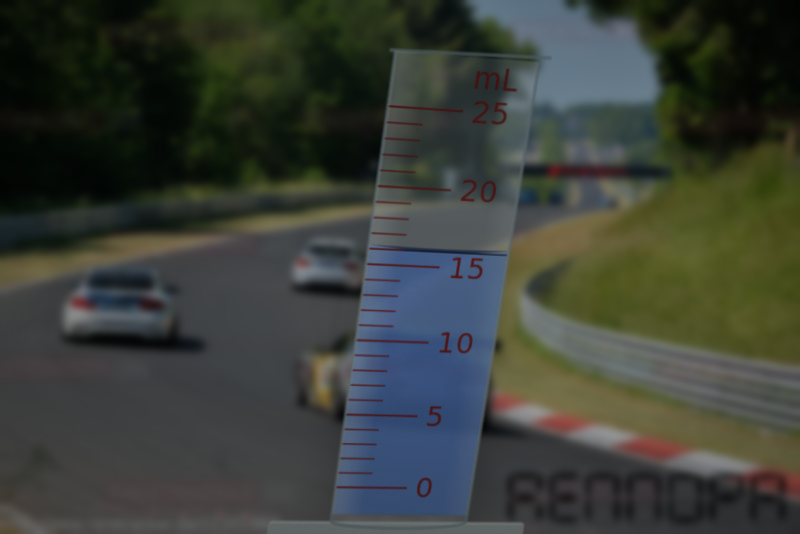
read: **16** mL
